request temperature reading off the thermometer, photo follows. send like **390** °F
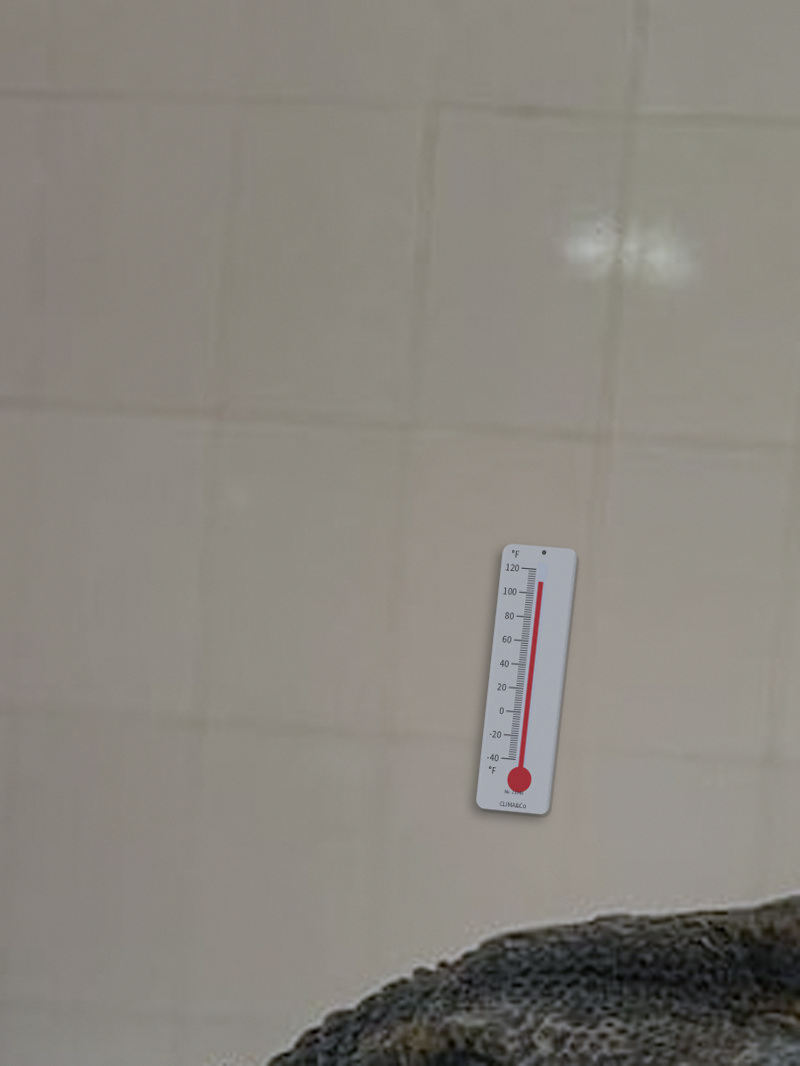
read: **110** °F
